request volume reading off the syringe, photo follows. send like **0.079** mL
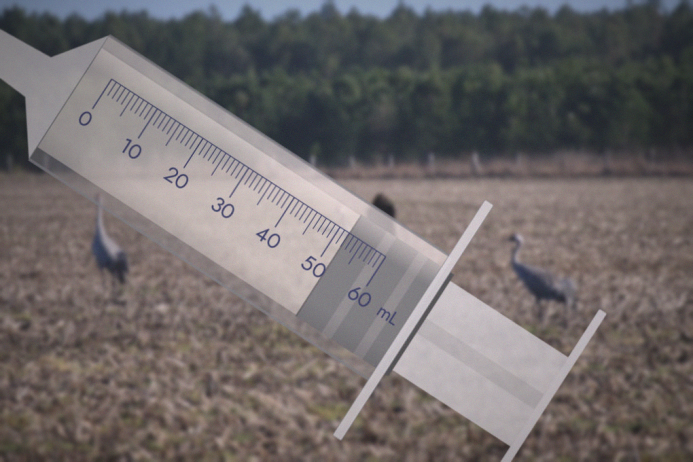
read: **52** mL
